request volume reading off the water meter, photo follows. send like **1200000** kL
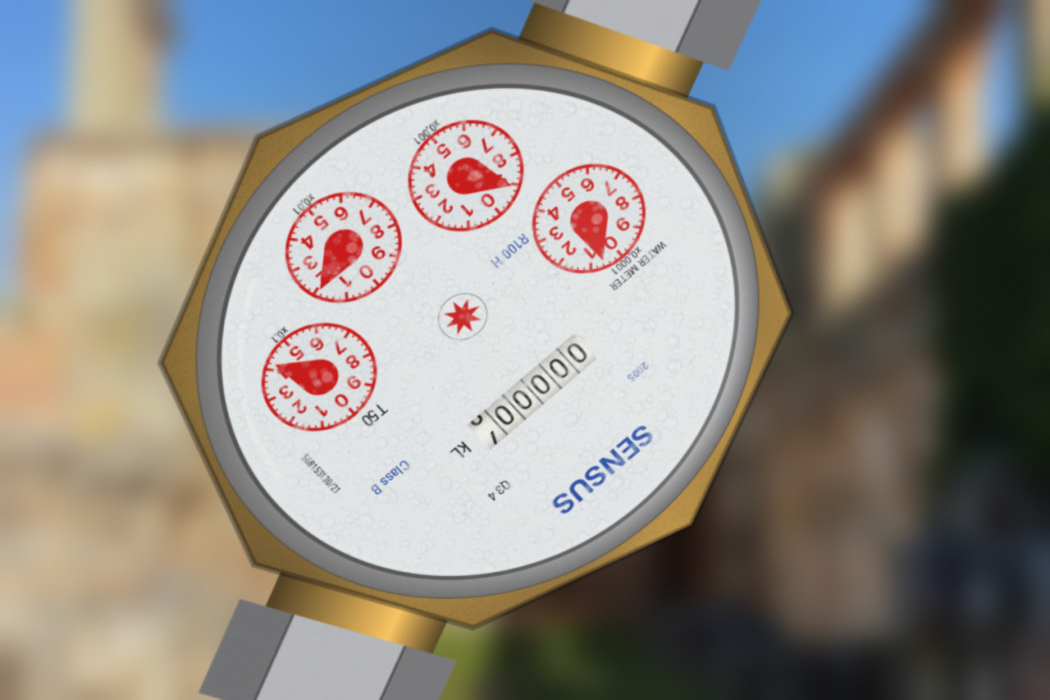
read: **7.4190** kL
